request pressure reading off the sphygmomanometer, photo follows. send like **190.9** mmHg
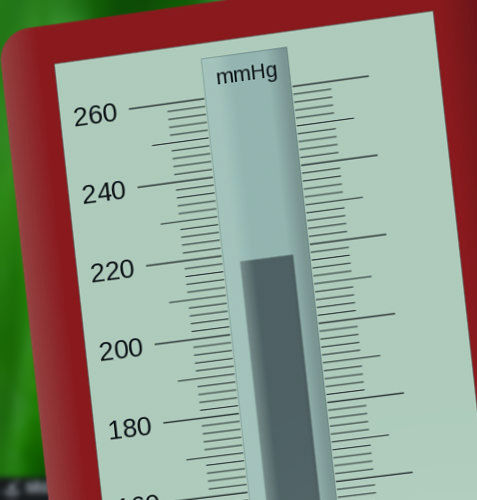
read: **218** mmHg
